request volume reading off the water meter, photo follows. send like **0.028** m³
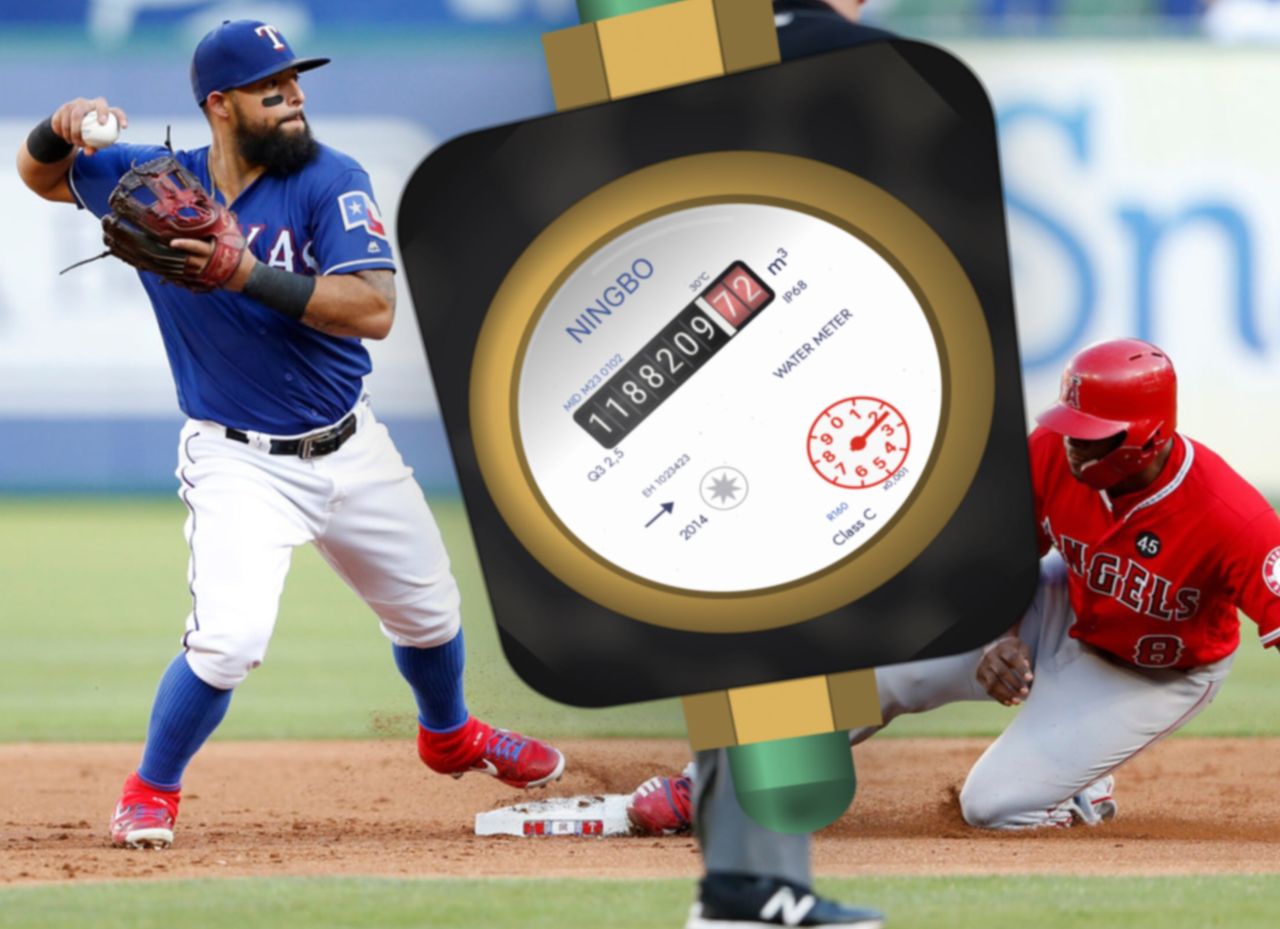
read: **1188209.722** m³
